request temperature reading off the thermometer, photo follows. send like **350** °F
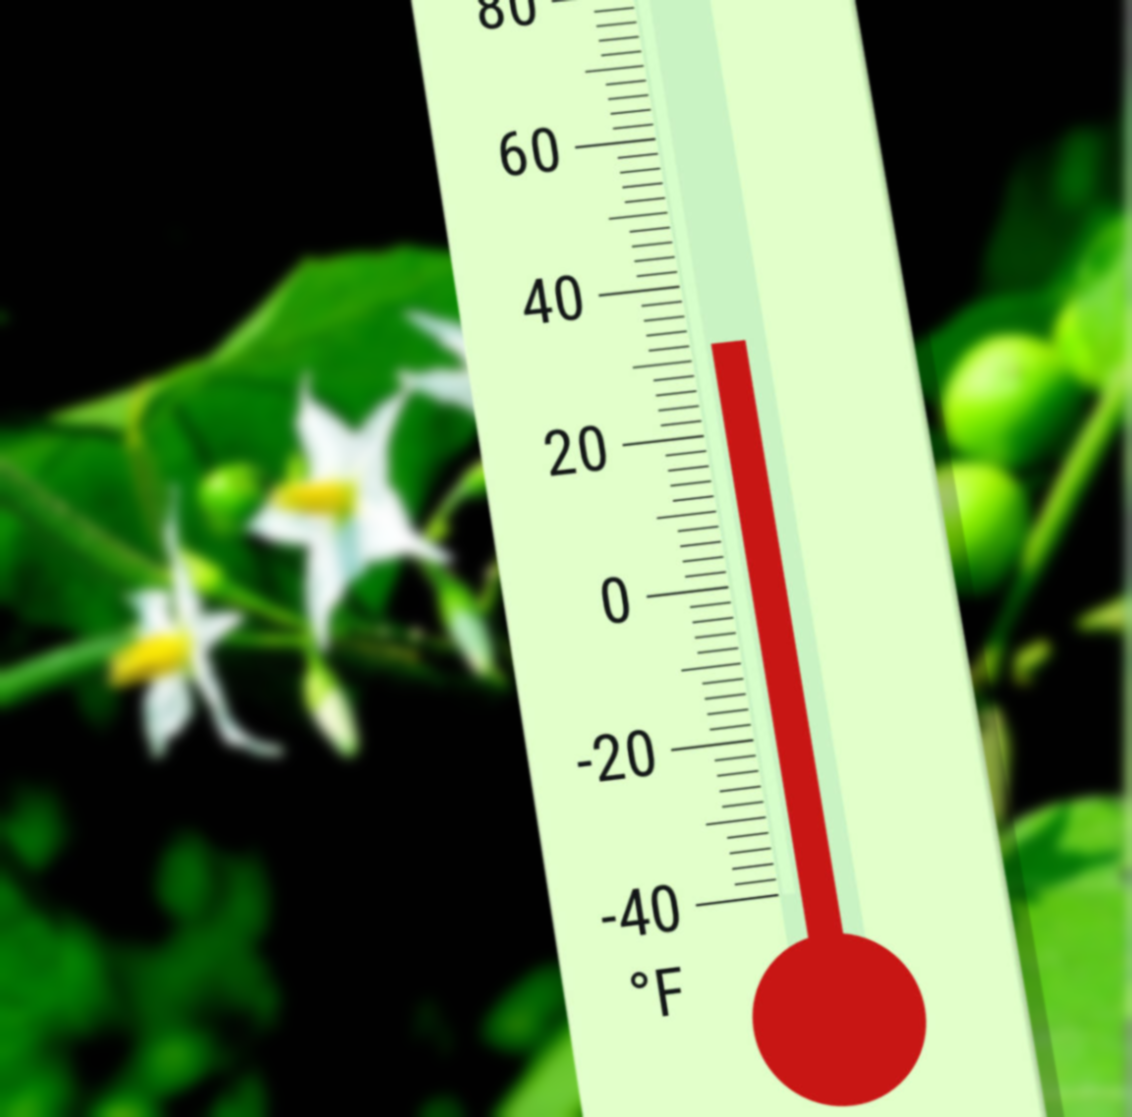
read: **32** °F
